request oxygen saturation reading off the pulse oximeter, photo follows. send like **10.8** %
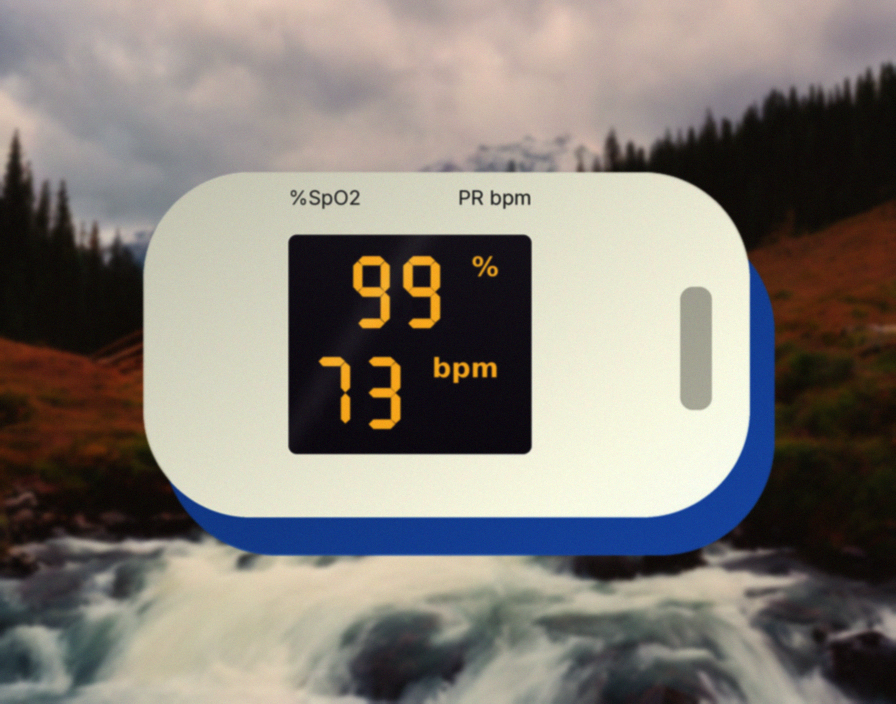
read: **99** %
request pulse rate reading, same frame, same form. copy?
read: **73** bpm
